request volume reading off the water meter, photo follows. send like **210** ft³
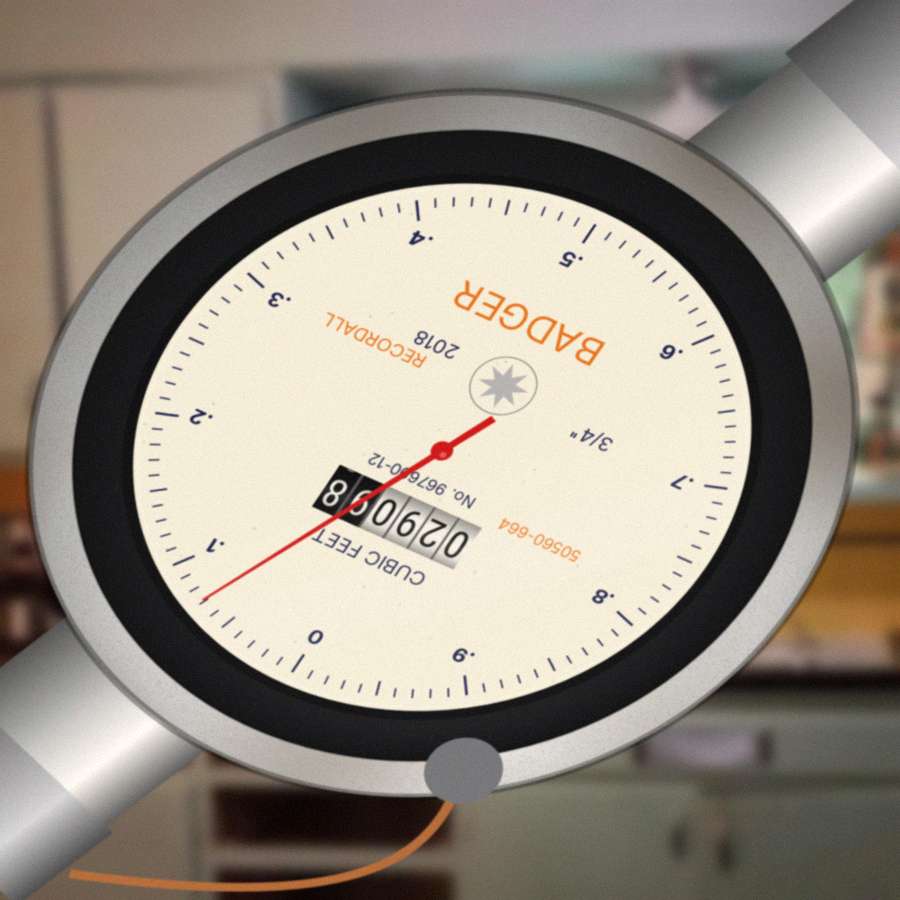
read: **29098.07** ft³
